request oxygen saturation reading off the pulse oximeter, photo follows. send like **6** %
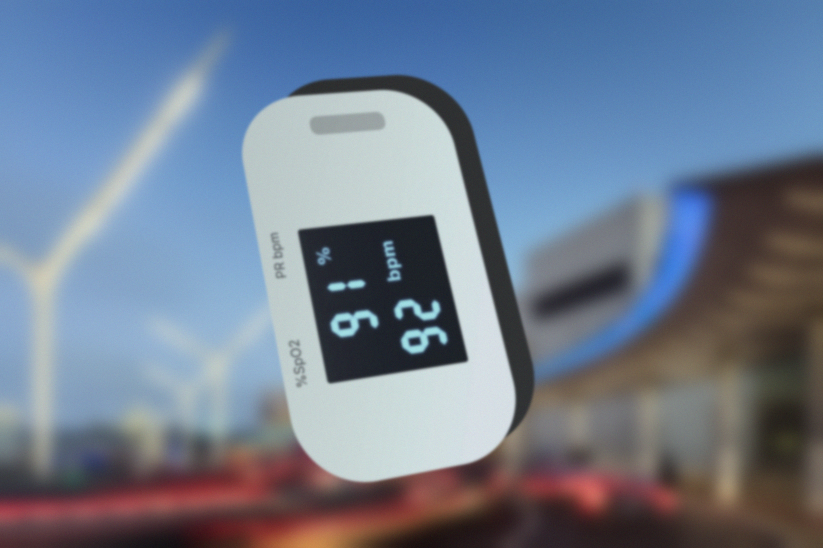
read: **91** %
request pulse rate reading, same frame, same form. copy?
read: **92** bpm
